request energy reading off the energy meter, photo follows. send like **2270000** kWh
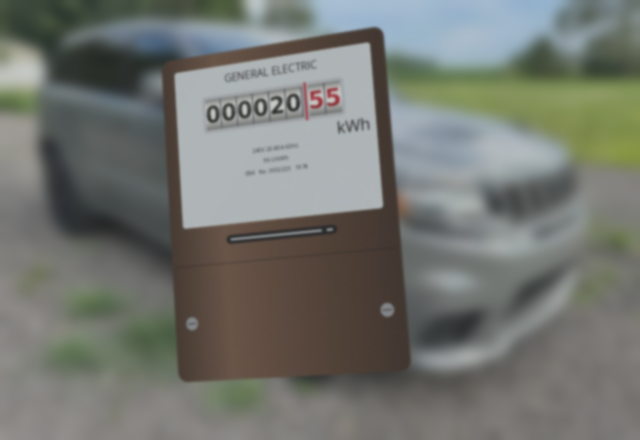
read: **20.55** kWh
